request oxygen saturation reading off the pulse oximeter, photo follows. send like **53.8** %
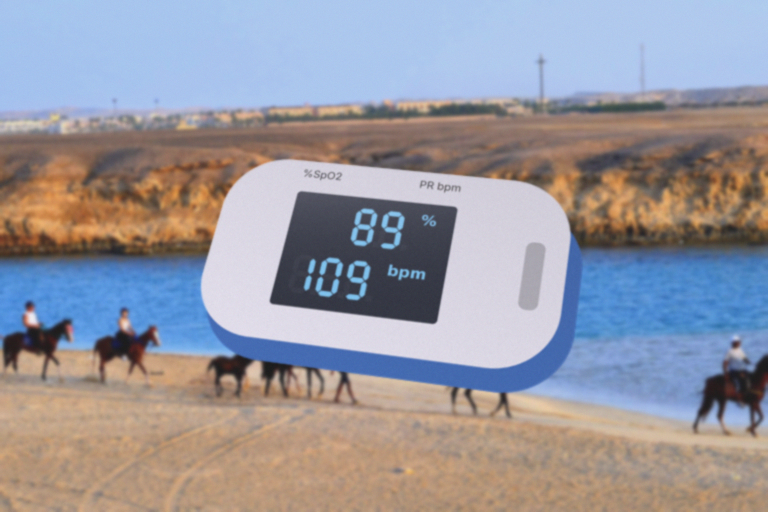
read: **89** %
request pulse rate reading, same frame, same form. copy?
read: **109** bpm
